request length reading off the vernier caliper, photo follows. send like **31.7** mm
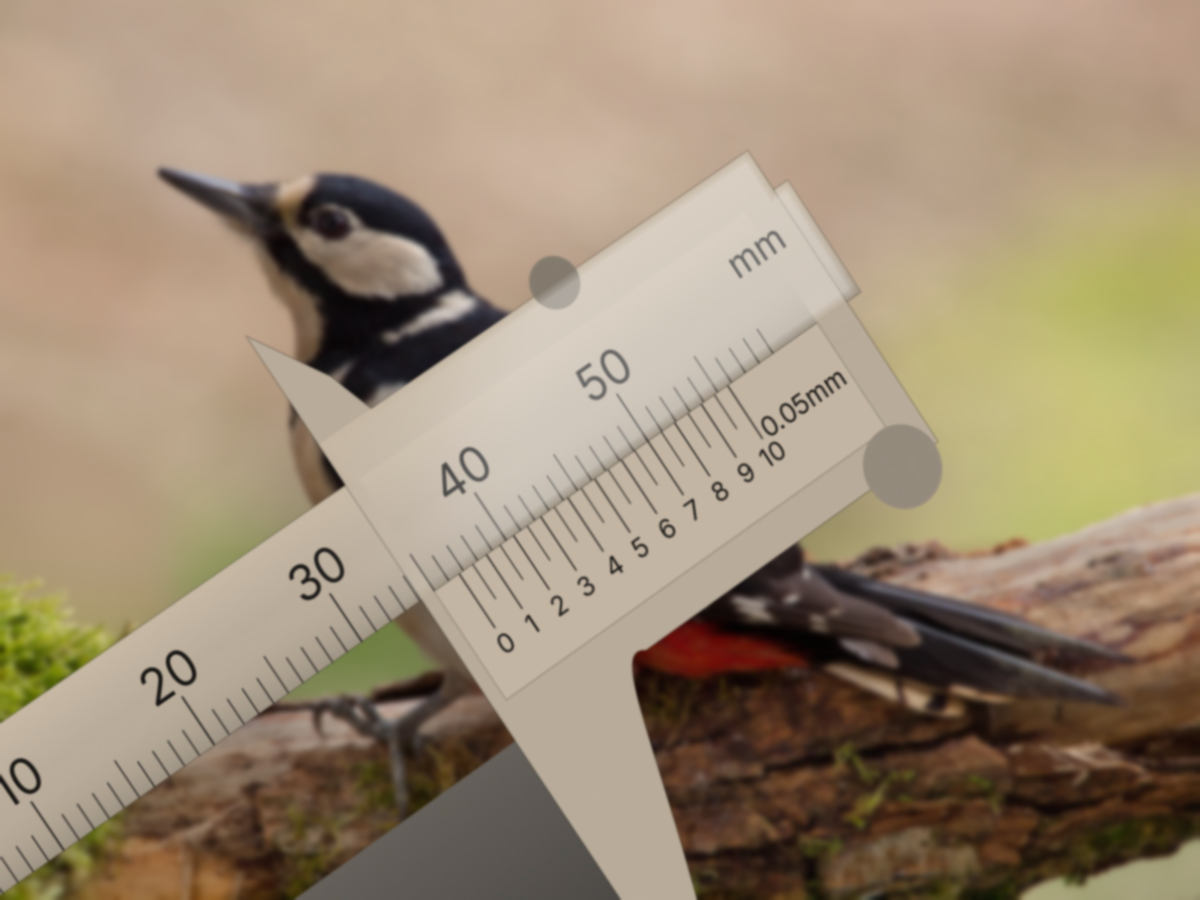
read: **36.7** mm
